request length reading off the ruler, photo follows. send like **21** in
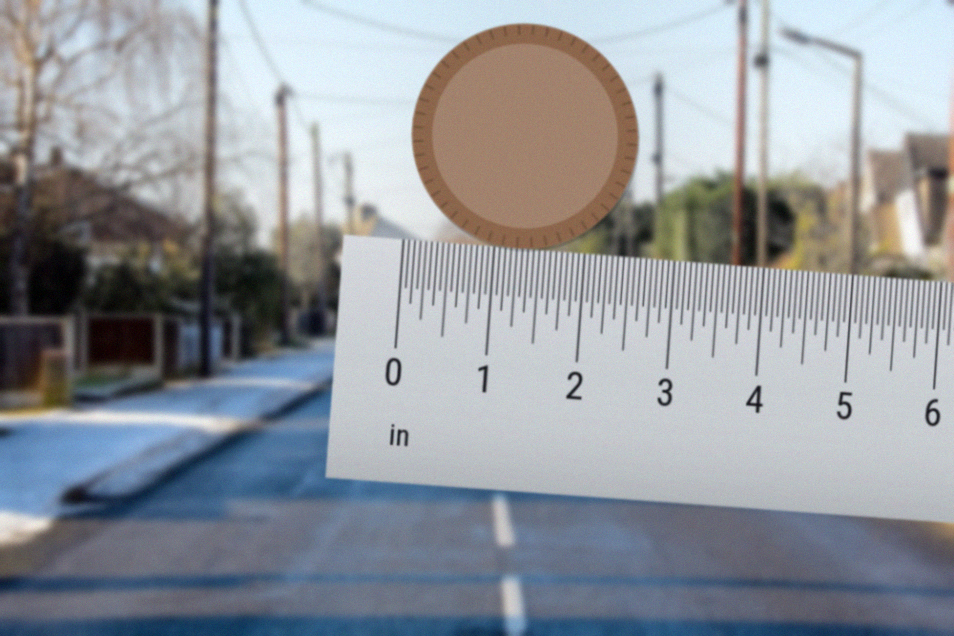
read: **2.5** in
